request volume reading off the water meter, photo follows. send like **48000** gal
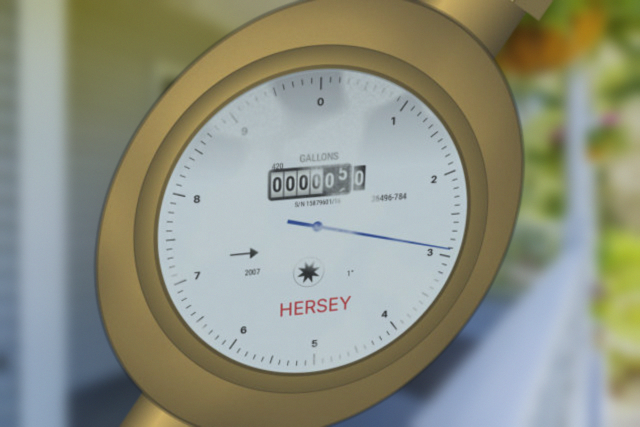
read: **52.9** gal
